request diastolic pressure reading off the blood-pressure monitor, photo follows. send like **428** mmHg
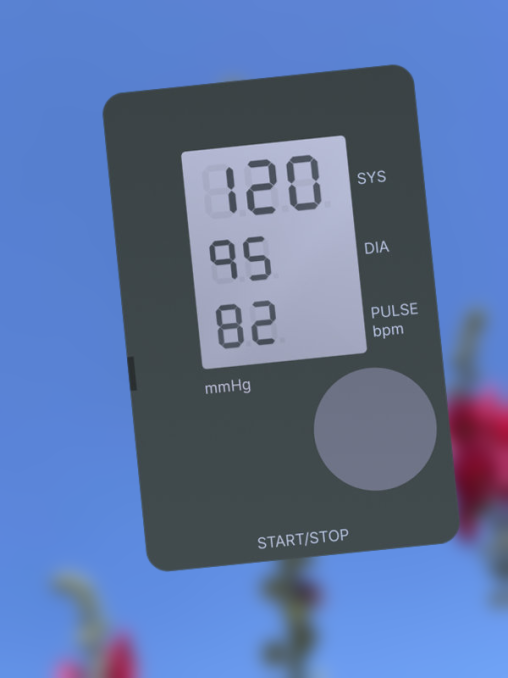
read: **95** mmHg
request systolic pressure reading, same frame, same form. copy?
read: **120** mmHg
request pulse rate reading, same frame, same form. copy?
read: **82** bpm
